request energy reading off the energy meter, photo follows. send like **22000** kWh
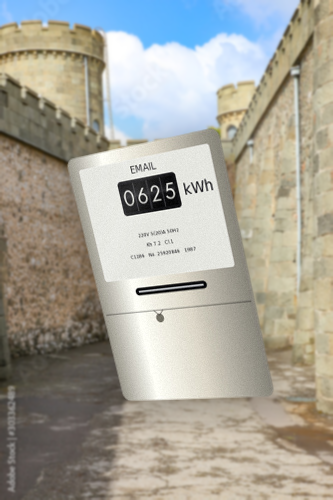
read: **625** kWh
